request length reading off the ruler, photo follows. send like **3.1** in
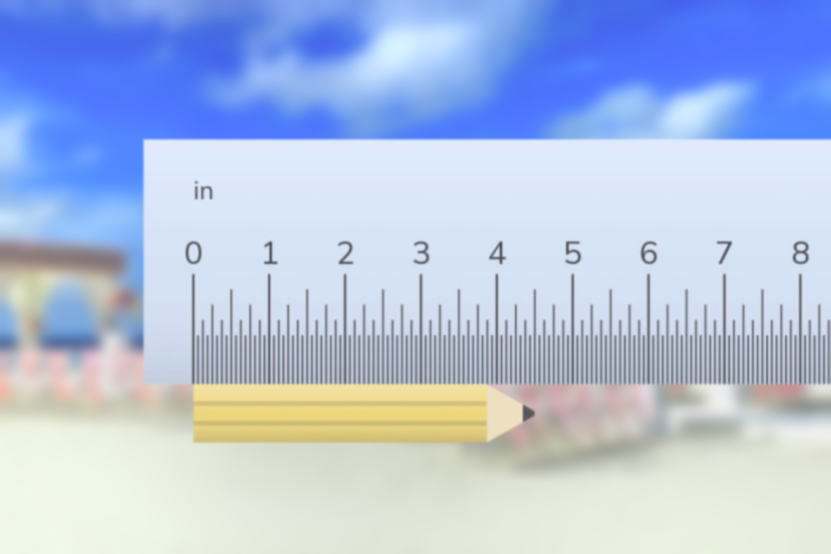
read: **4.5** in
